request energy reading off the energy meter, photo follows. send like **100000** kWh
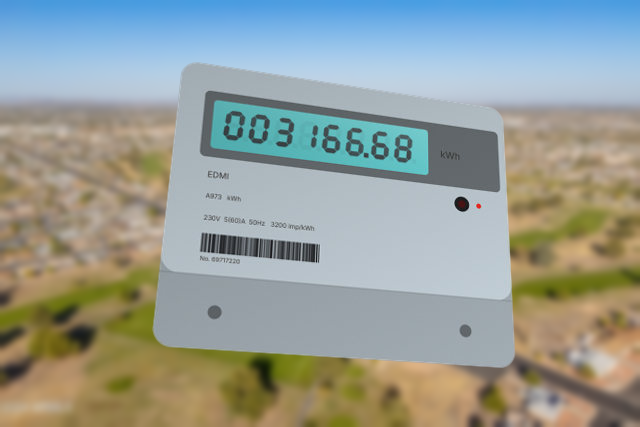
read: **3166.68** kWh
